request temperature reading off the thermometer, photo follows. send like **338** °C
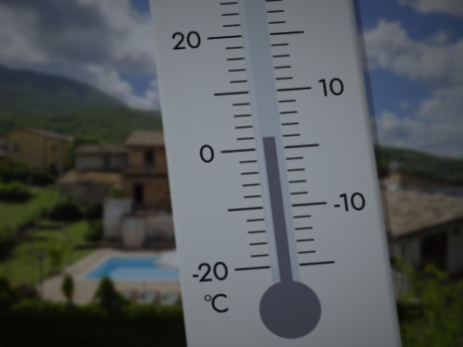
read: **2** °C
